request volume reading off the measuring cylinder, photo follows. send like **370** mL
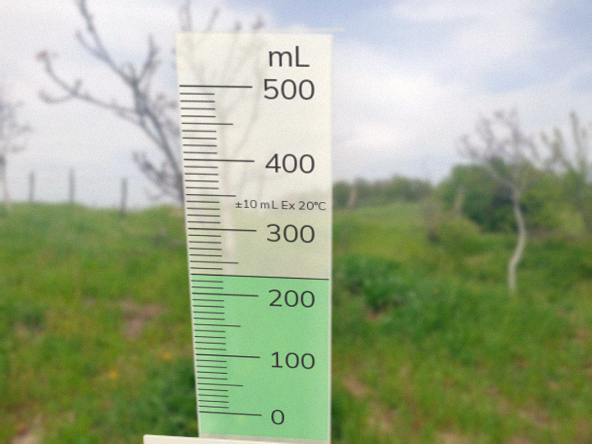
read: **230** mL
